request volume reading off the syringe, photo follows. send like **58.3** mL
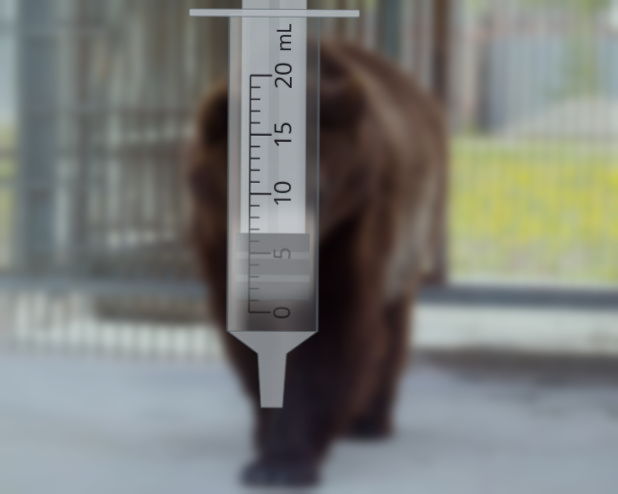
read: **1** mL
